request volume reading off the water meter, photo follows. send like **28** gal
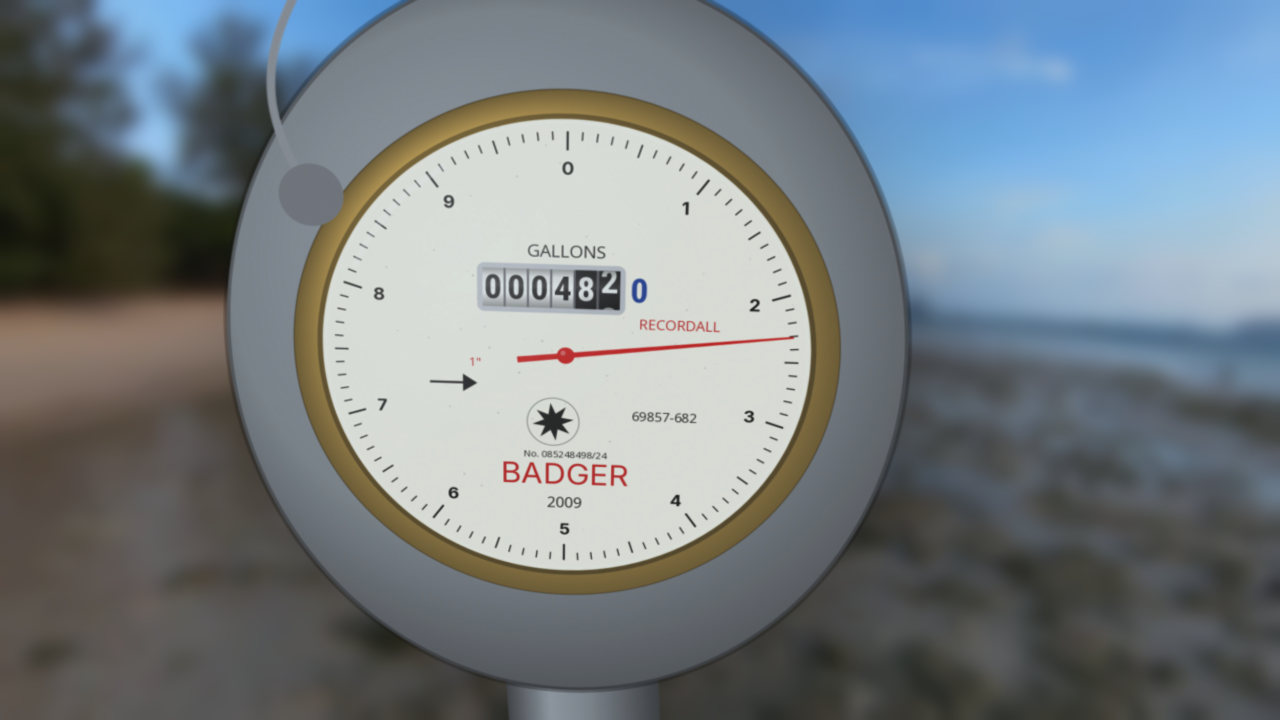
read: **4822.3** gal
